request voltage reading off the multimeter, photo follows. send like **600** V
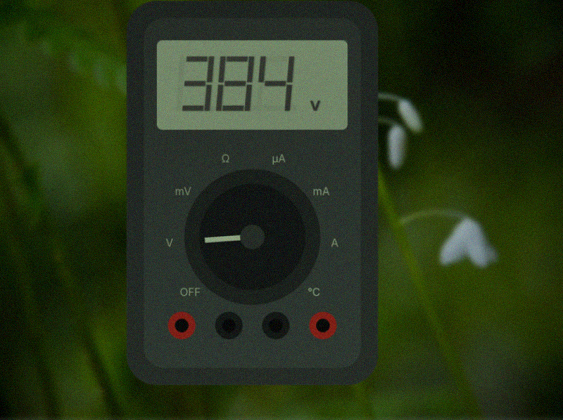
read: **384** V
